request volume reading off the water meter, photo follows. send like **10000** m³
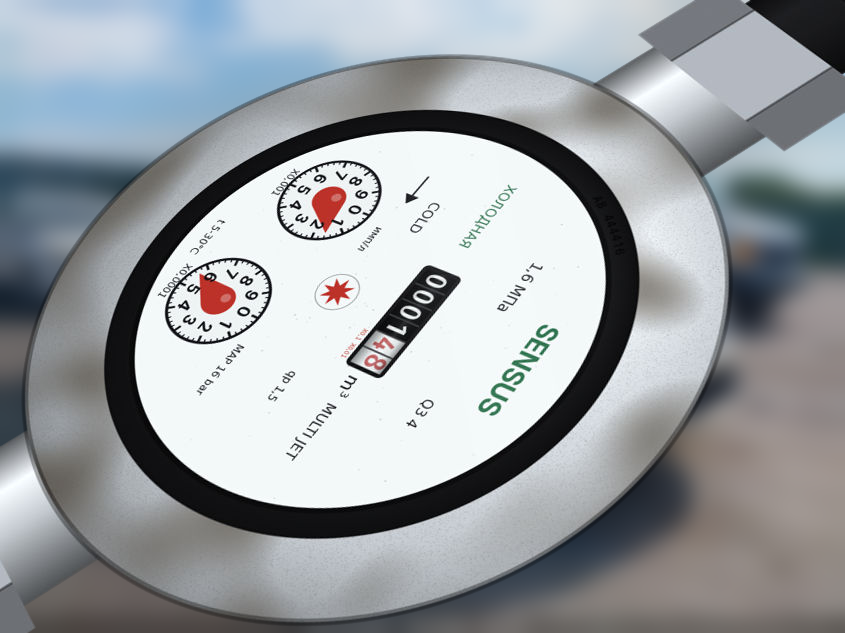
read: **1.4815** m³
